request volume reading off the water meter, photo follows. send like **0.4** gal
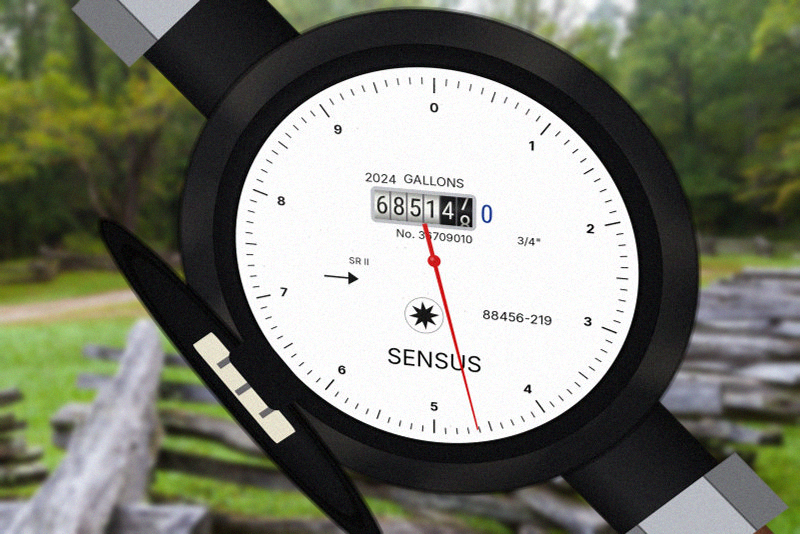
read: **6851474.6** gal
